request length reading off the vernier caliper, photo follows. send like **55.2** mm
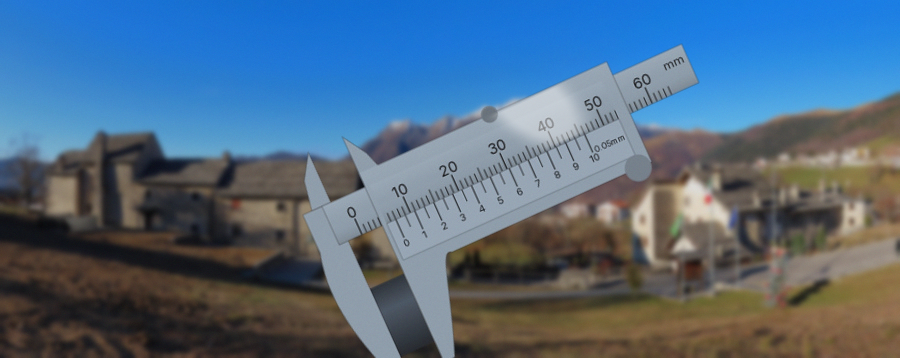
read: **7.0** mm
